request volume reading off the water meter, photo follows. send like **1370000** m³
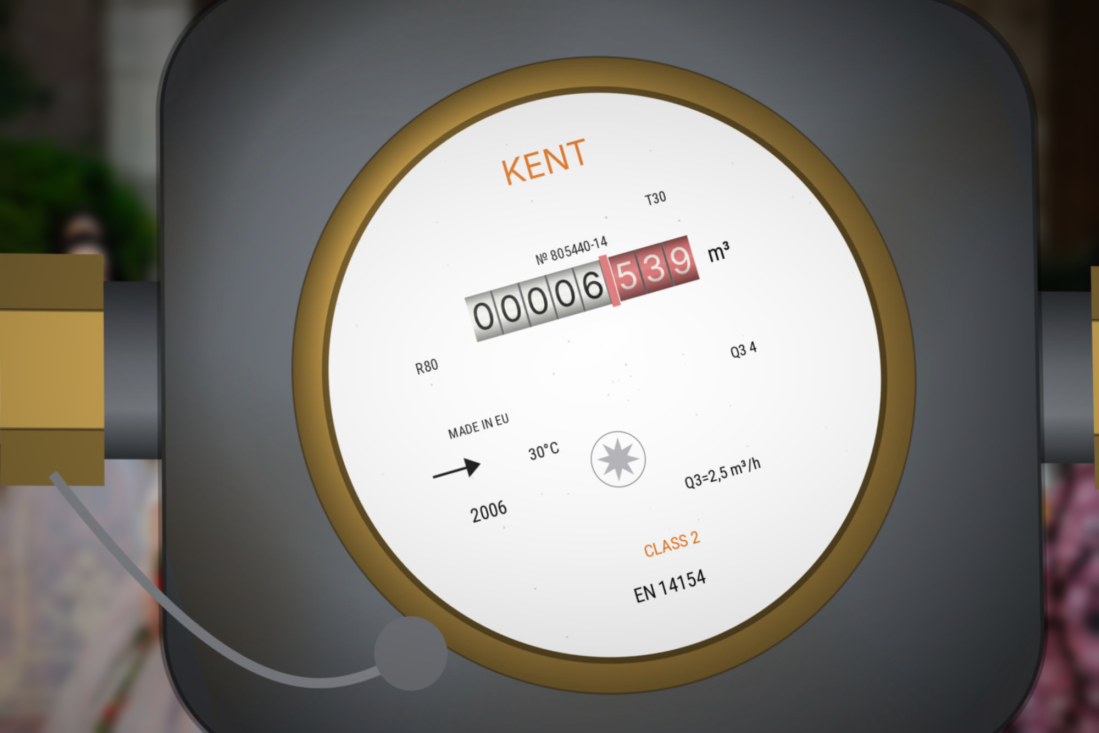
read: **6.539** m³
